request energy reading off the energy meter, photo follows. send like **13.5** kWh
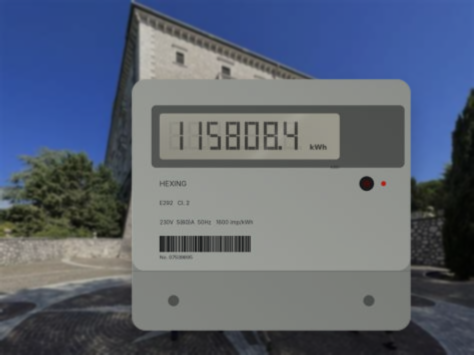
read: **115808.4** kWh
